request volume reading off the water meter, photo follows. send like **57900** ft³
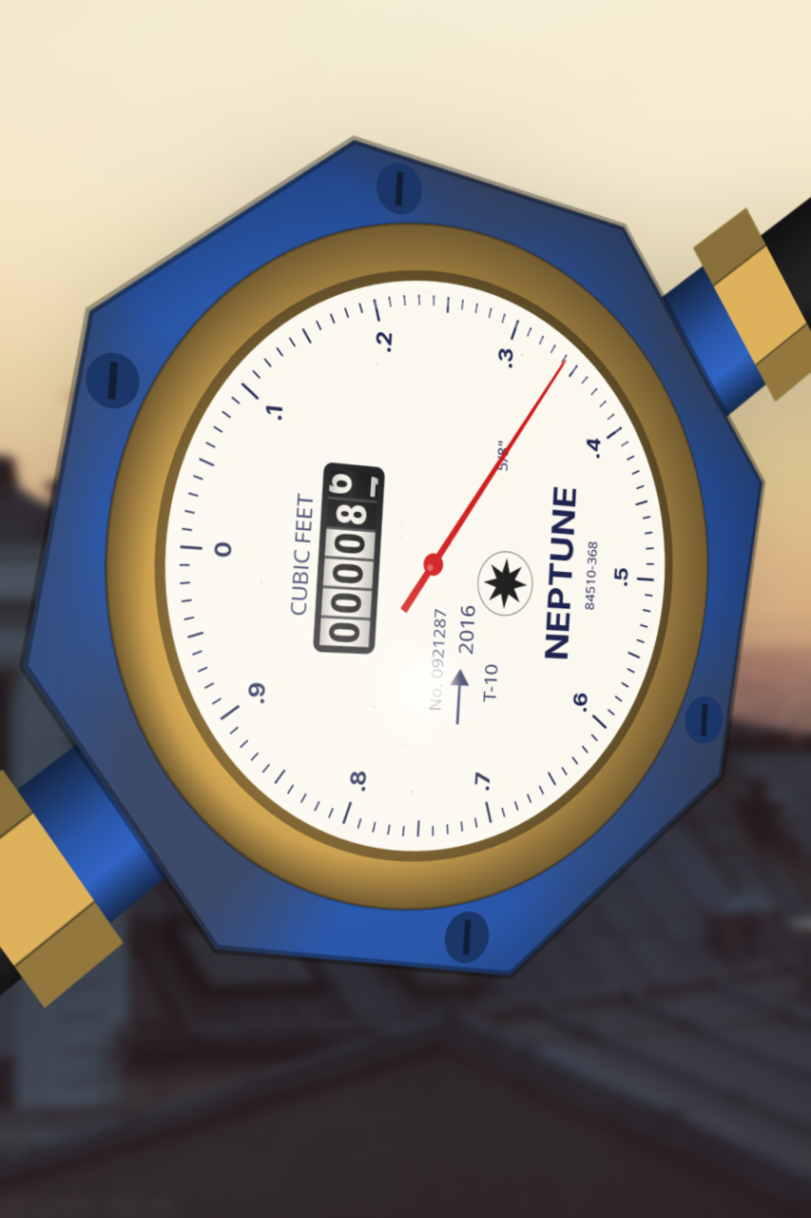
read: **86.34** ft³
